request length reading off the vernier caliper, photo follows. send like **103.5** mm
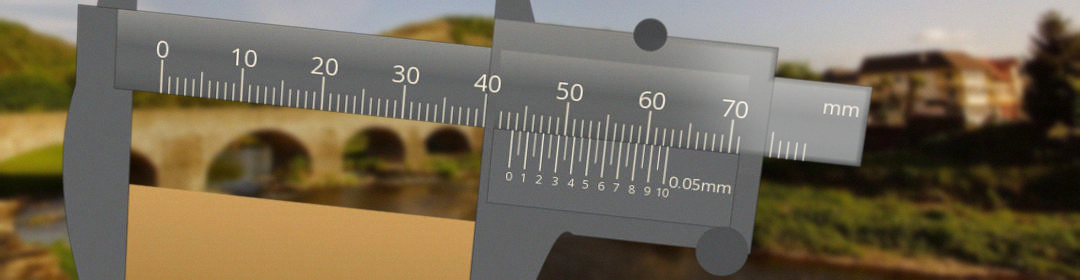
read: **43.6** mm
